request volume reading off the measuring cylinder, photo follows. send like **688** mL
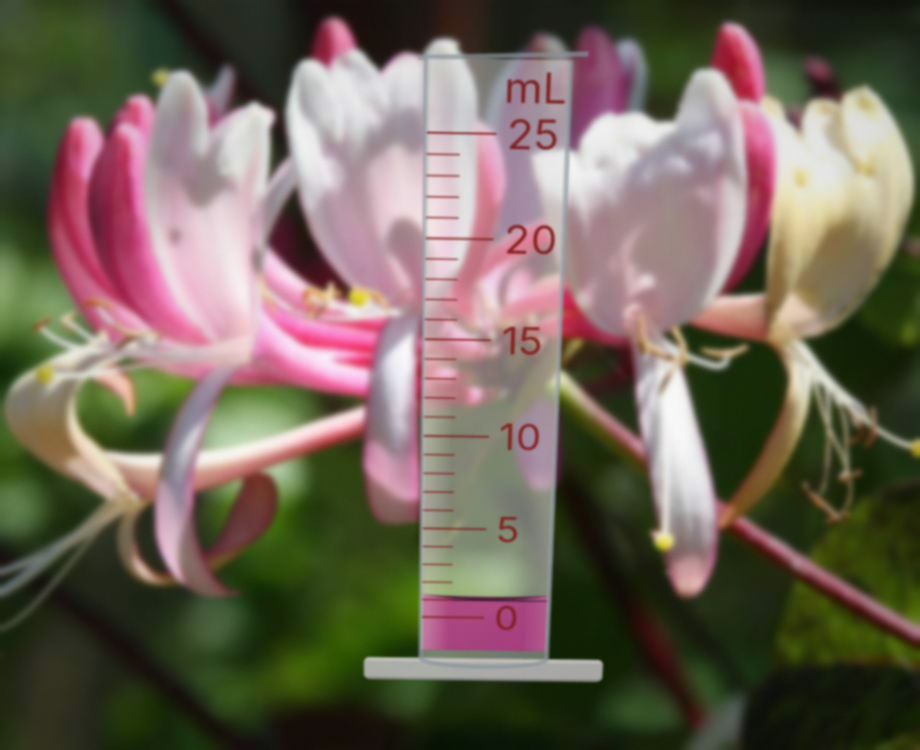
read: **1** mL
